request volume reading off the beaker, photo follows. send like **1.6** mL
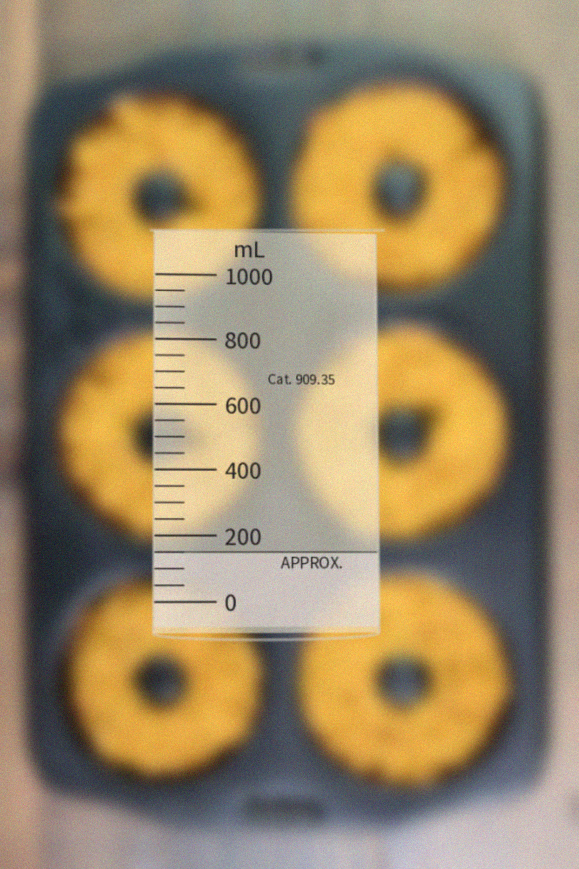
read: **150** mL
